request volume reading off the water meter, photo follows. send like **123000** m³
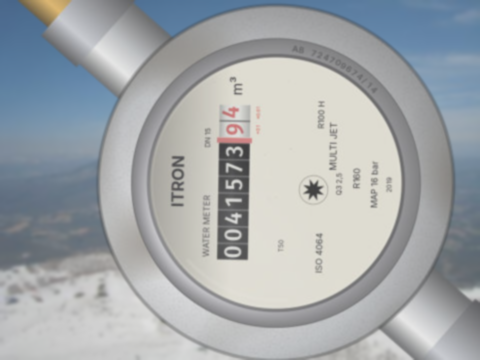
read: **41573.94** m³
